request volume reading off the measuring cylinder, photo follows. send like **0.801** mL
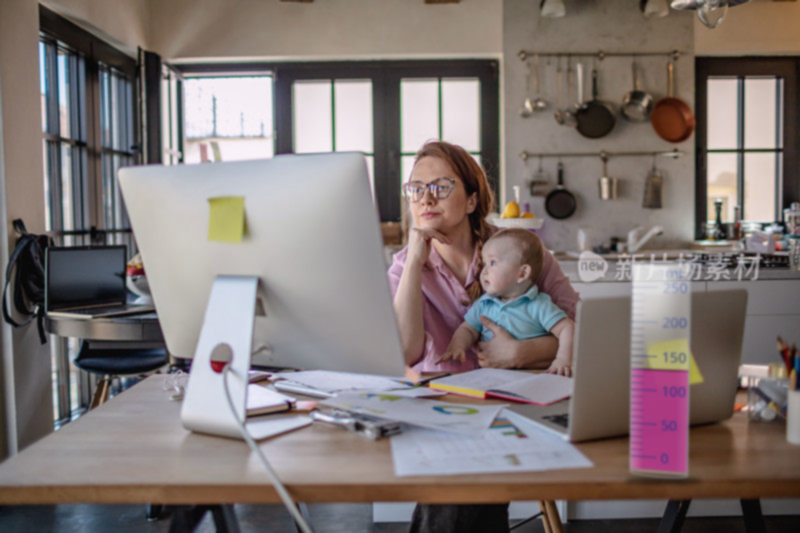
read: **130** mL
